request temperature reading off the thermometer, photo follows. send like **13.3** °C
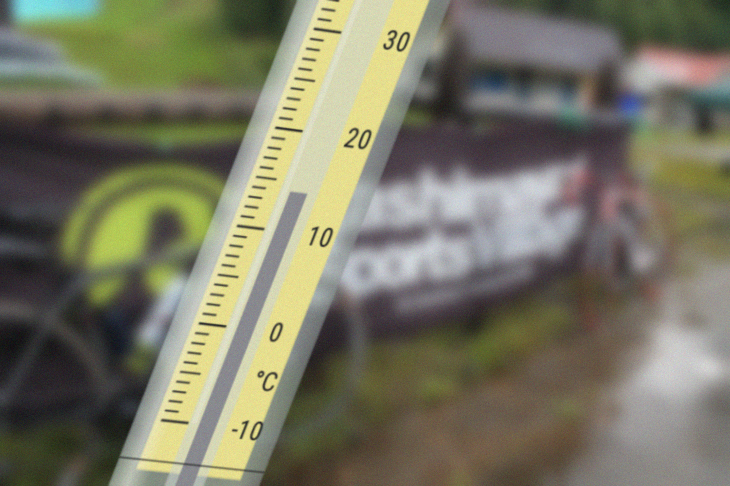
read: **14** °C
